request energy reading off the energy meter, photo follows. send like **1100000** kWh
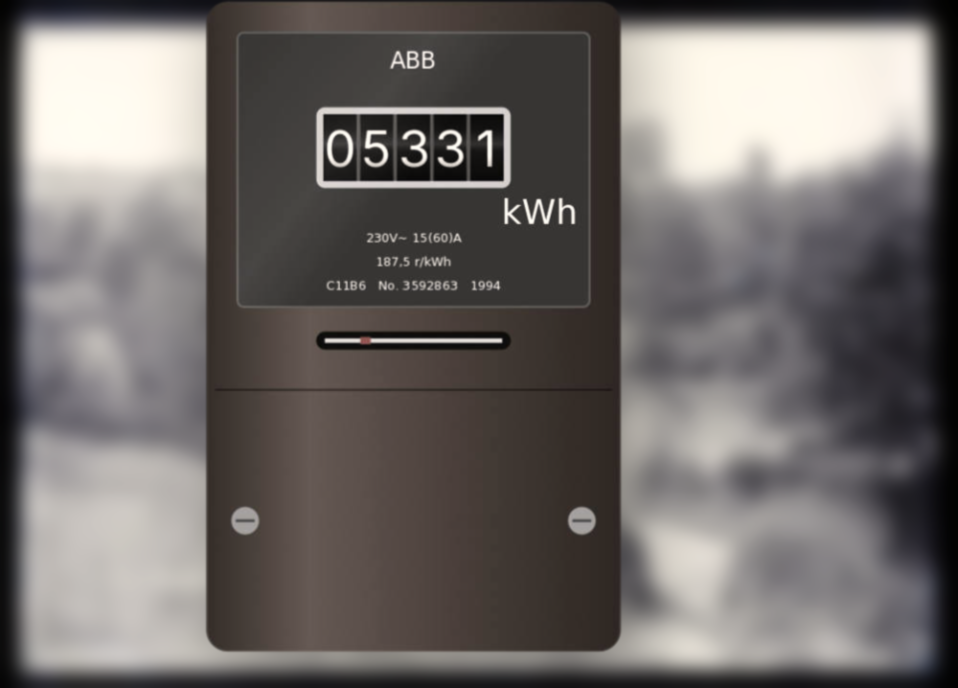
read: **5331** kWh
